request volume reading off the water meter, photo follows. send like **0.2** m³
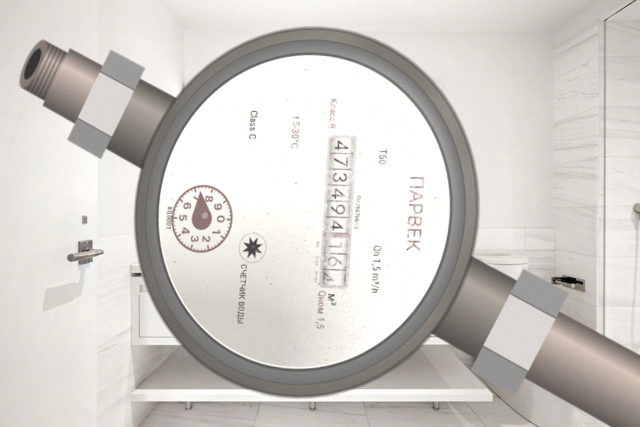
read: **473494.1637** m³
